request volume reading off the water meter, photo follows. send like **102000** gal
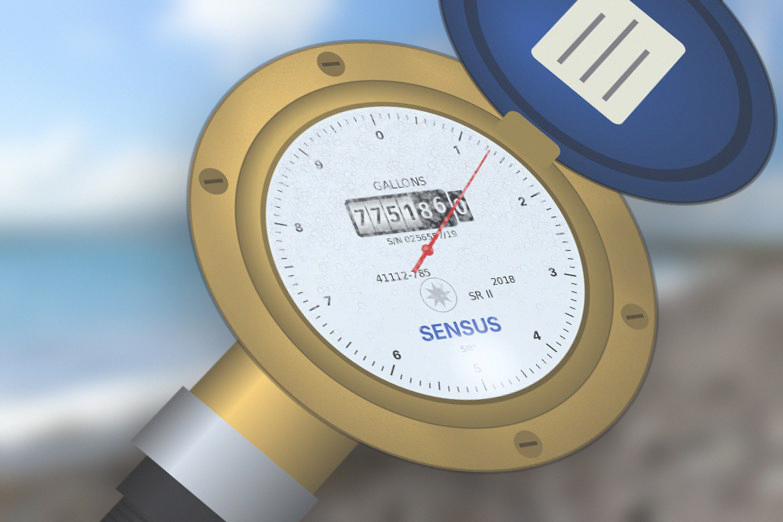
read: **7751861.3** gal
